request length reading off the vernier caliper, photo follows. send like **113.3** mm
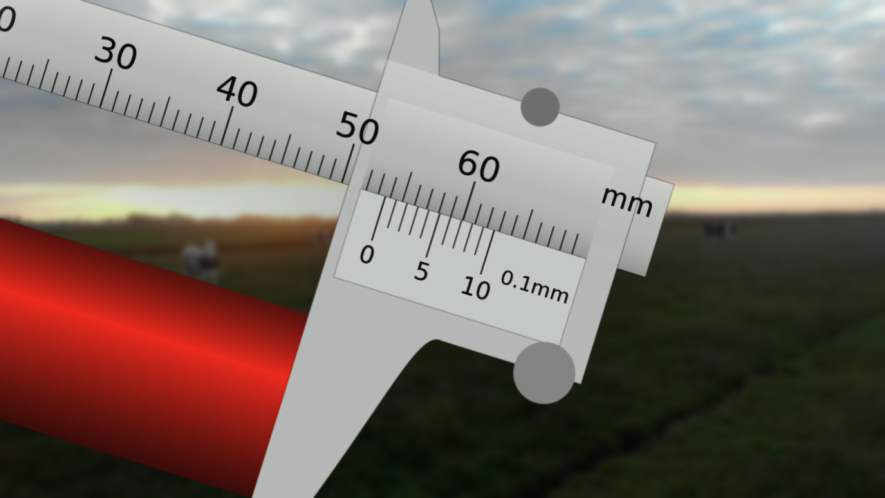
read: **53.6** mm
